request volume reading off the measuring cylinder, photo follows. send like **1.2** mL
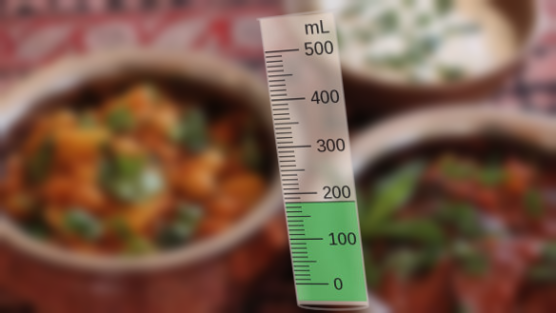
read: **180** mL
